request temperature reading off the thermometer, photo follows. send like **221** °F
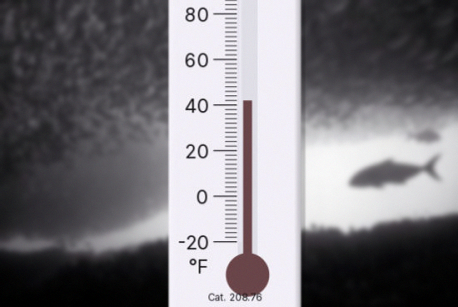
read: **42** °F
